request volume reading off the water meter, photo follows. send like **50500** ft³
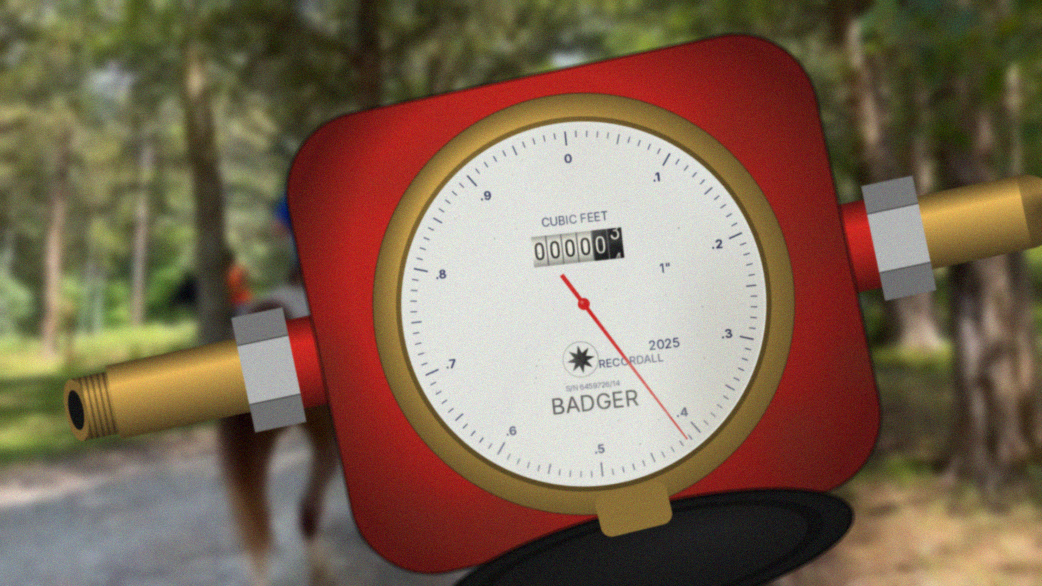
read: **3.41** ft³
